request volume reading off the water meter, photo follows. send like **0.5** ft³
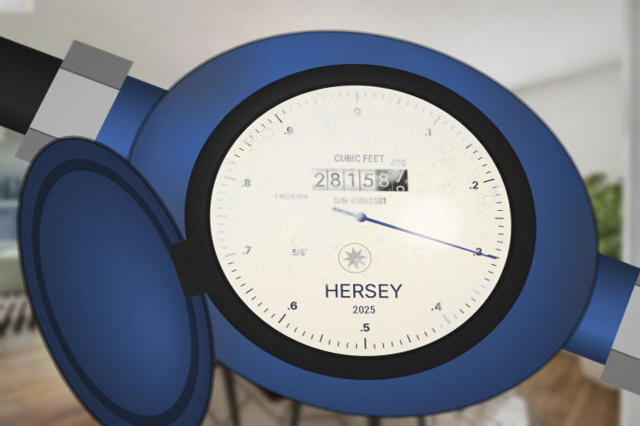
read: **281587.30** ft³
